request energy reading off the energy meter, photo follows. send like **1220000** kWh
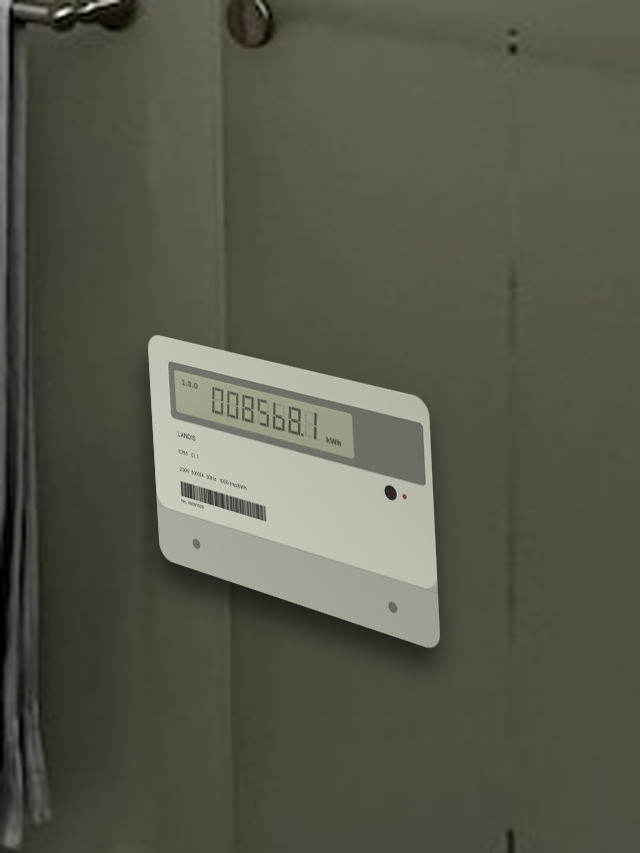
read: **8568.1** kWh
